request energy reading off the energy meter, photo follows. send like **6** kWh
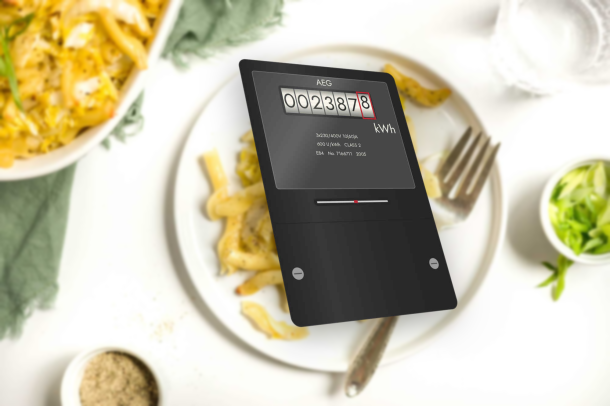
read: **2387.8** kWh
